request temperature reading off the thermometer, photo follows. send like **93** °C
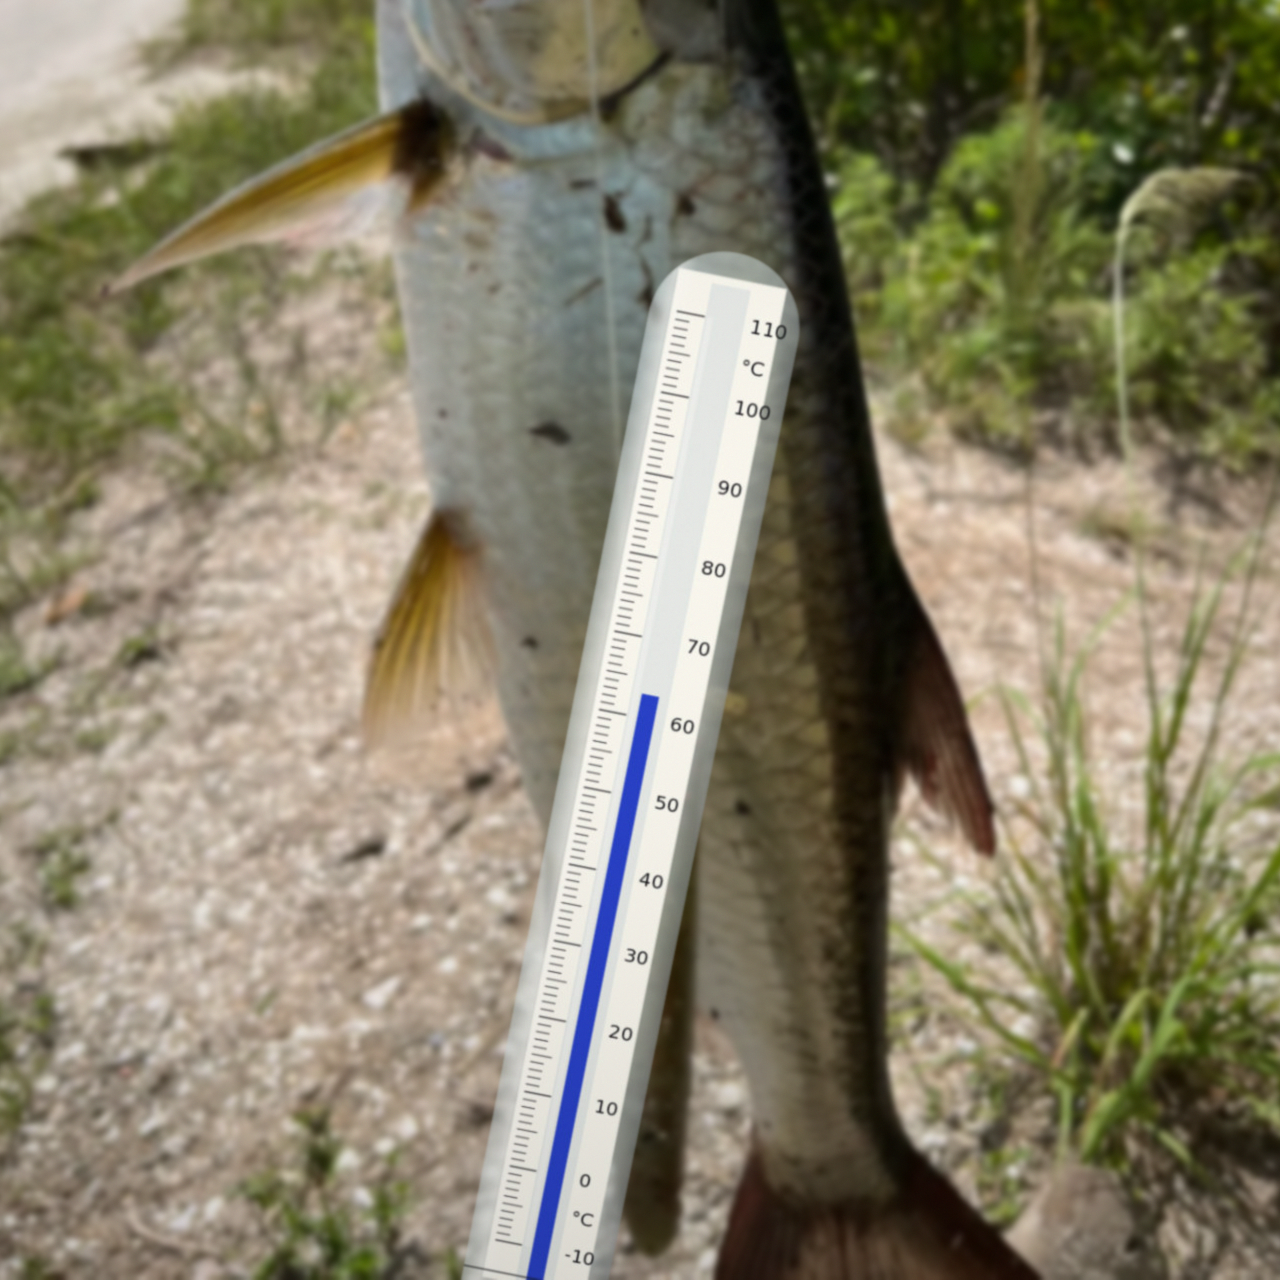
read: **63** °C
